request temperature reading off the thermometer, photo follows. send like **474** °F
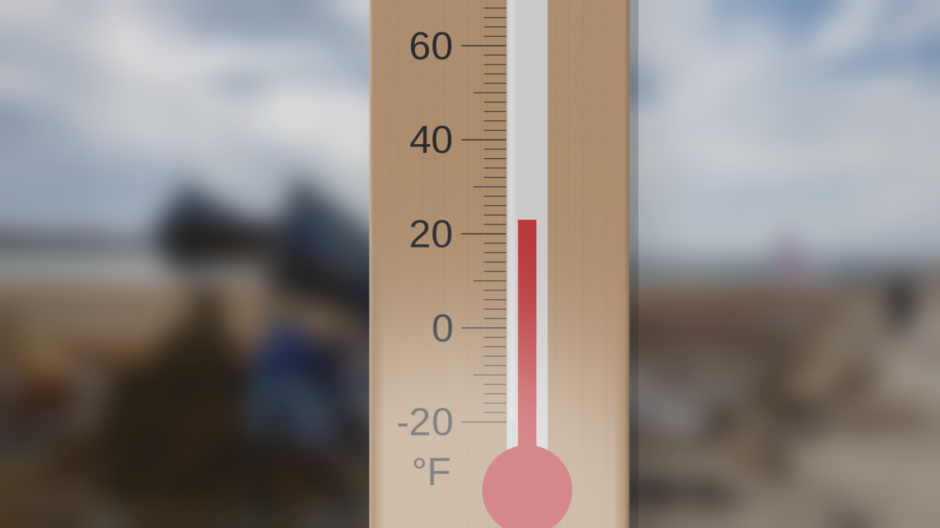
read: **23** °F
